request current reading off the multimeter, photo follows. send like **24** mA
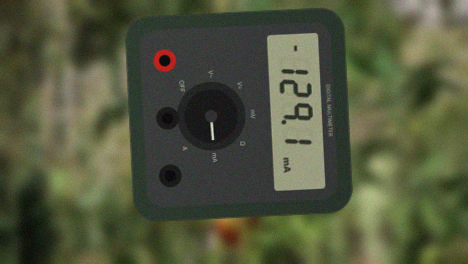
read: **-129.1** mA
